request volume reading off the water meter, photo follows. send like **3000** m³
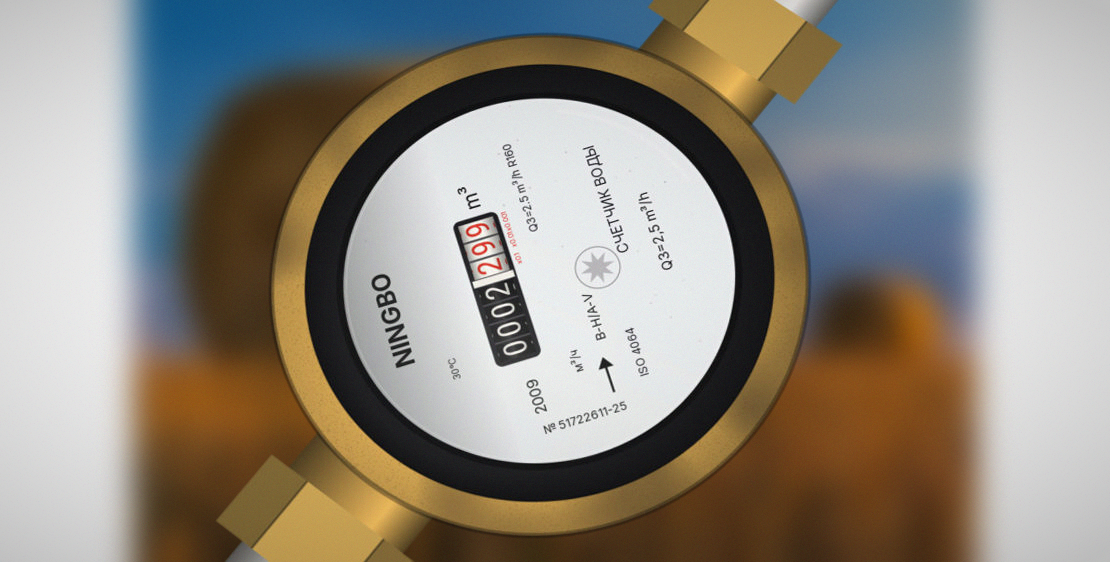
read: **2.299** m³
